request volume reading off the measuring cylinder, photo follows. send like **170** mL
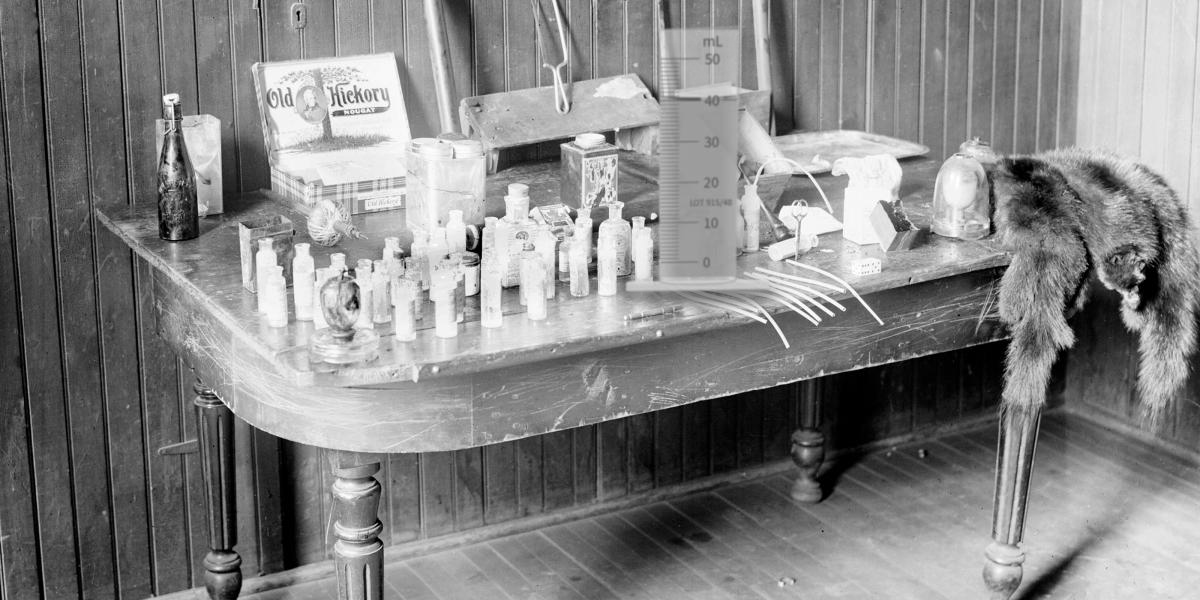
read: **40** mL
